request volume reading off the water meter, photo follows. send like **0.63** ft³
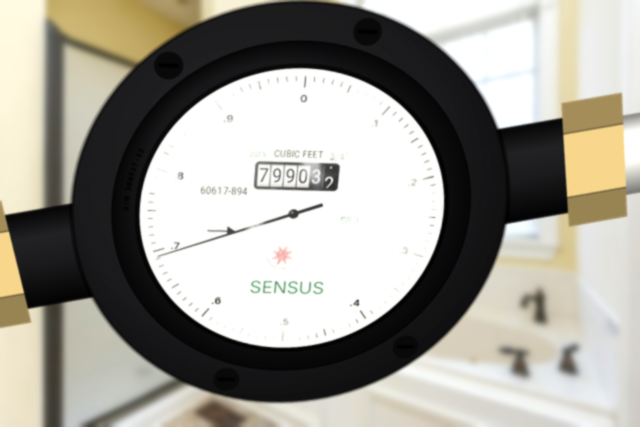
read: **799031.69** ft³
